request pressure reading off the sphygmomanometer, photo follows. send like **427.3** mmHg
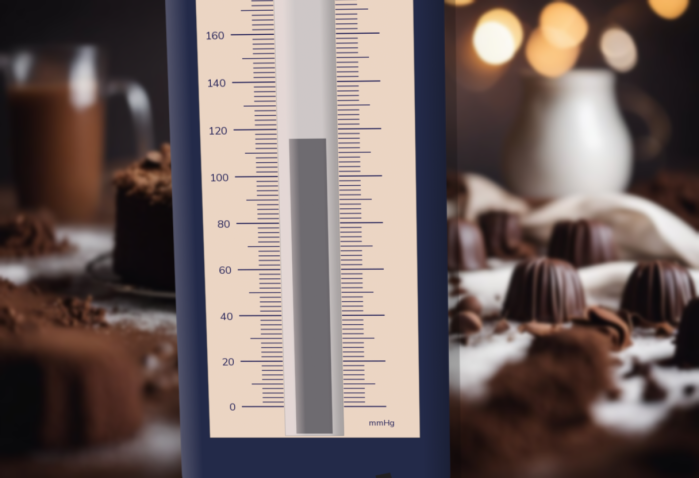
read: **116** mmHg
